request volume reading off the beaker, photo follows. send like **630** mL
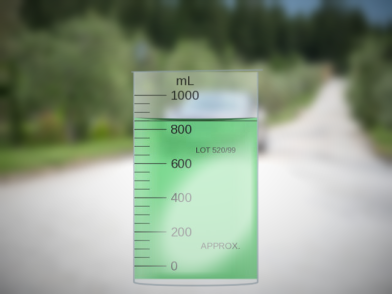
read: **850** mL
